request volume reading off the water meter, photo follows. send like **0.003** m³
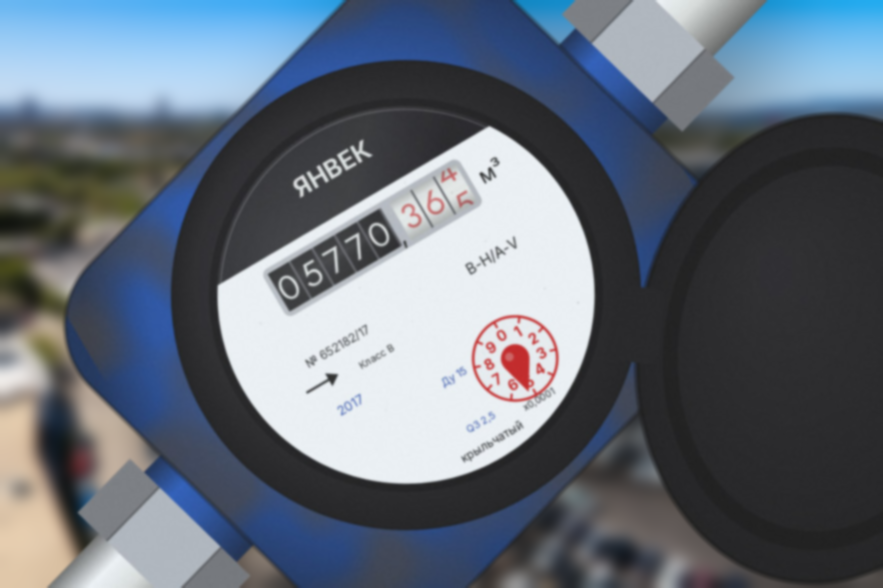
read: **5770.3645** m³
